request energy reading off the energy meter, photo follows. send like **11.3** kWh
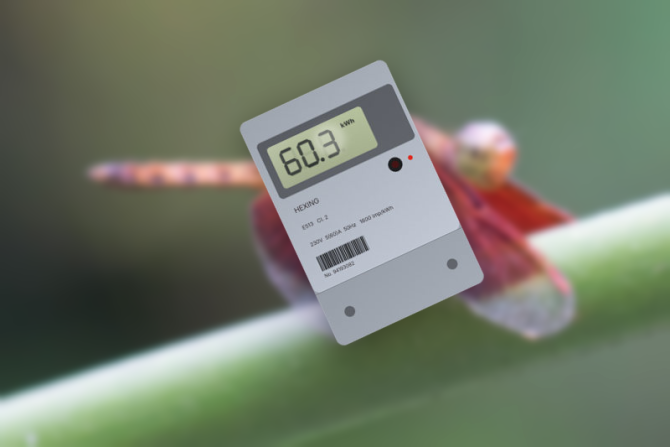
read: **60.3** kWh
